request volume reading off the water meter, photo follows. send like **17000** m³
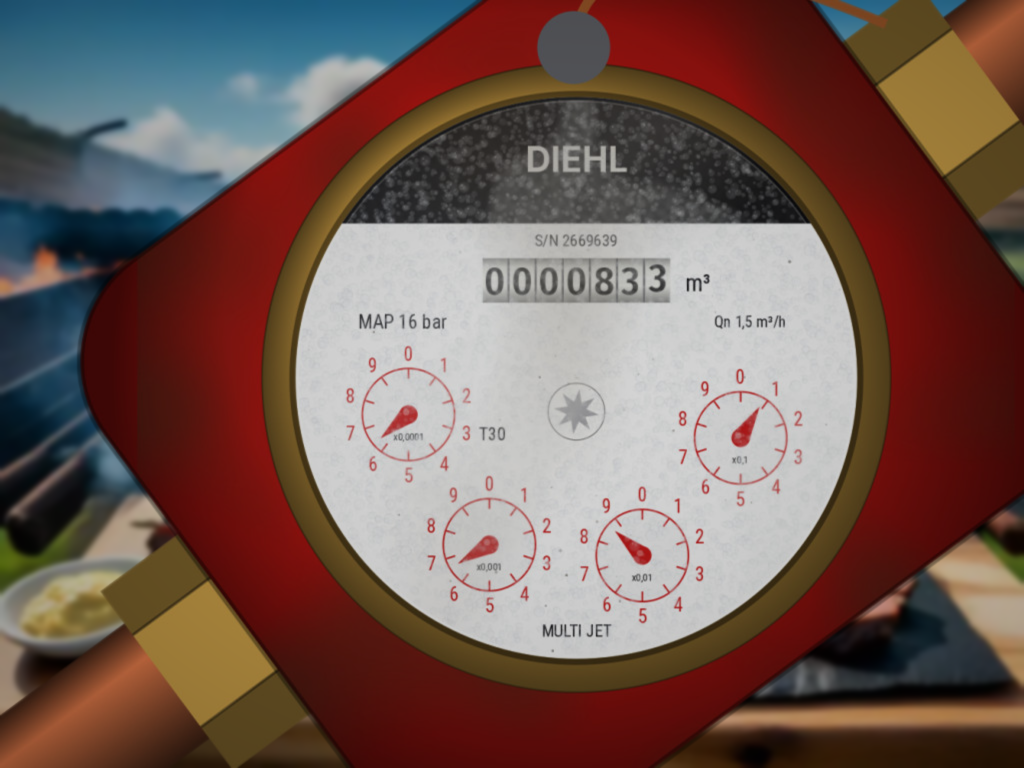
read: **833.0866** m³
